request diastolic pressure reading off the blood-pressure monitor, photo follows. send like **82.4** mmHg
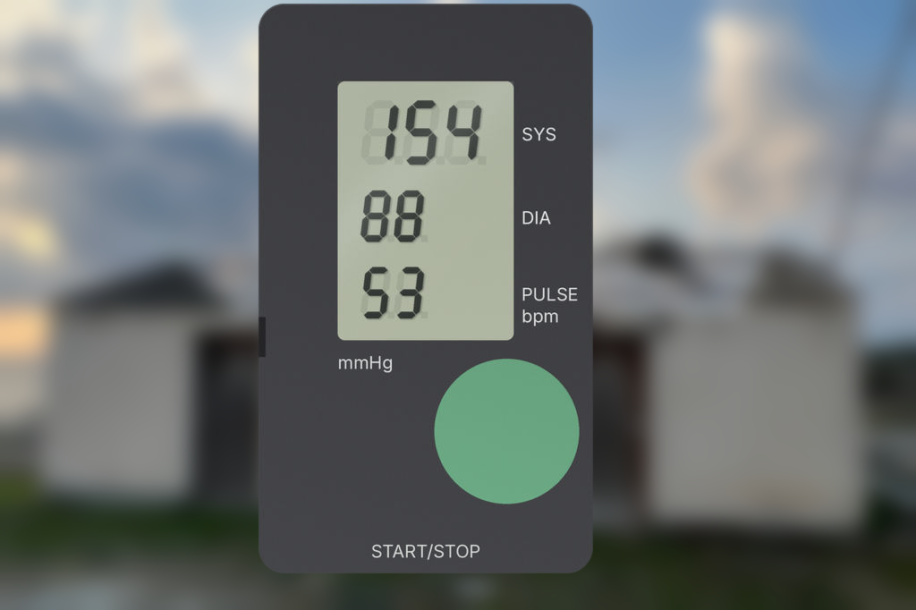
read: **88** mmHg
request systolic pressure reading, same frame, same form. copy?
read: **154** mmHg
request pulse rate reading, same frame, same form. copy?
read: **53** bpm
